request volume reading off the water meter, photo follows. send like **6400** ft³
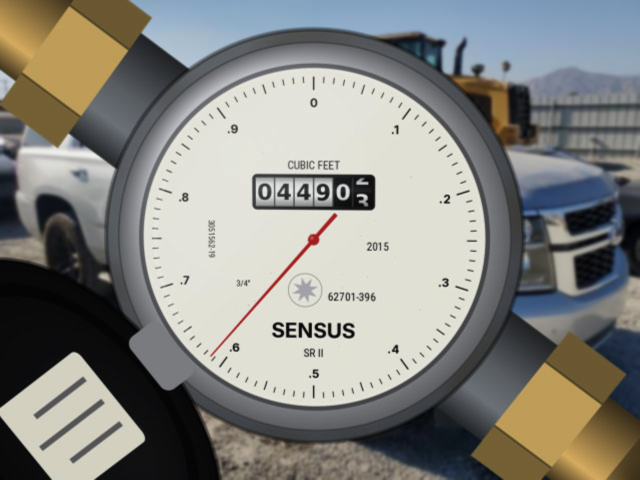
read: **44902.61** ft³
